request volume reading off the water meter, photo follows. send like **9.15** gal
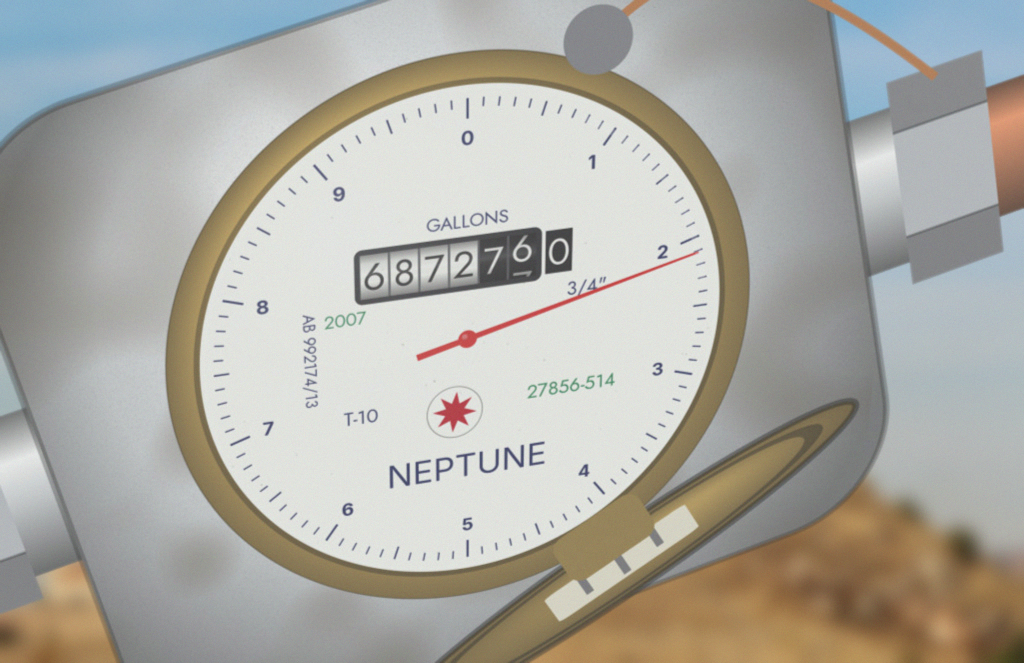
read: **6872762.1** gal
